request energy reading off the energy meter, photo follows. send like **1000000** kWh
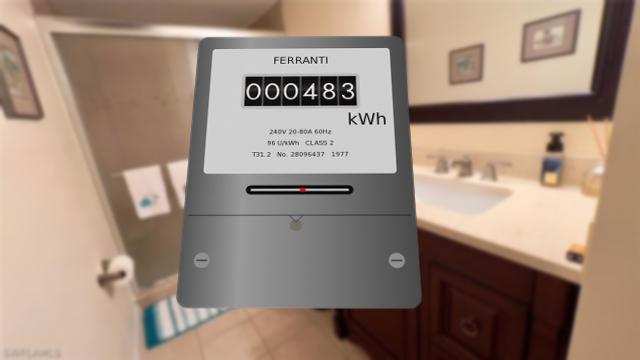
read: **483** kWh
